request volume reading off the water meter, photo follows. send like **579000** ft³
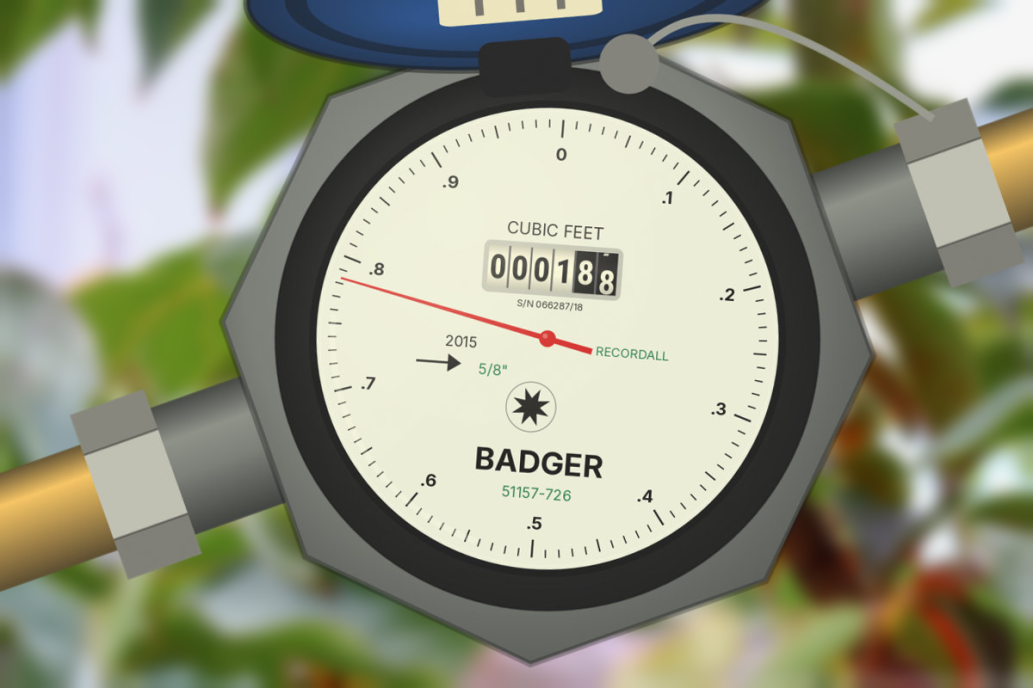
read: **187.78** ft³
